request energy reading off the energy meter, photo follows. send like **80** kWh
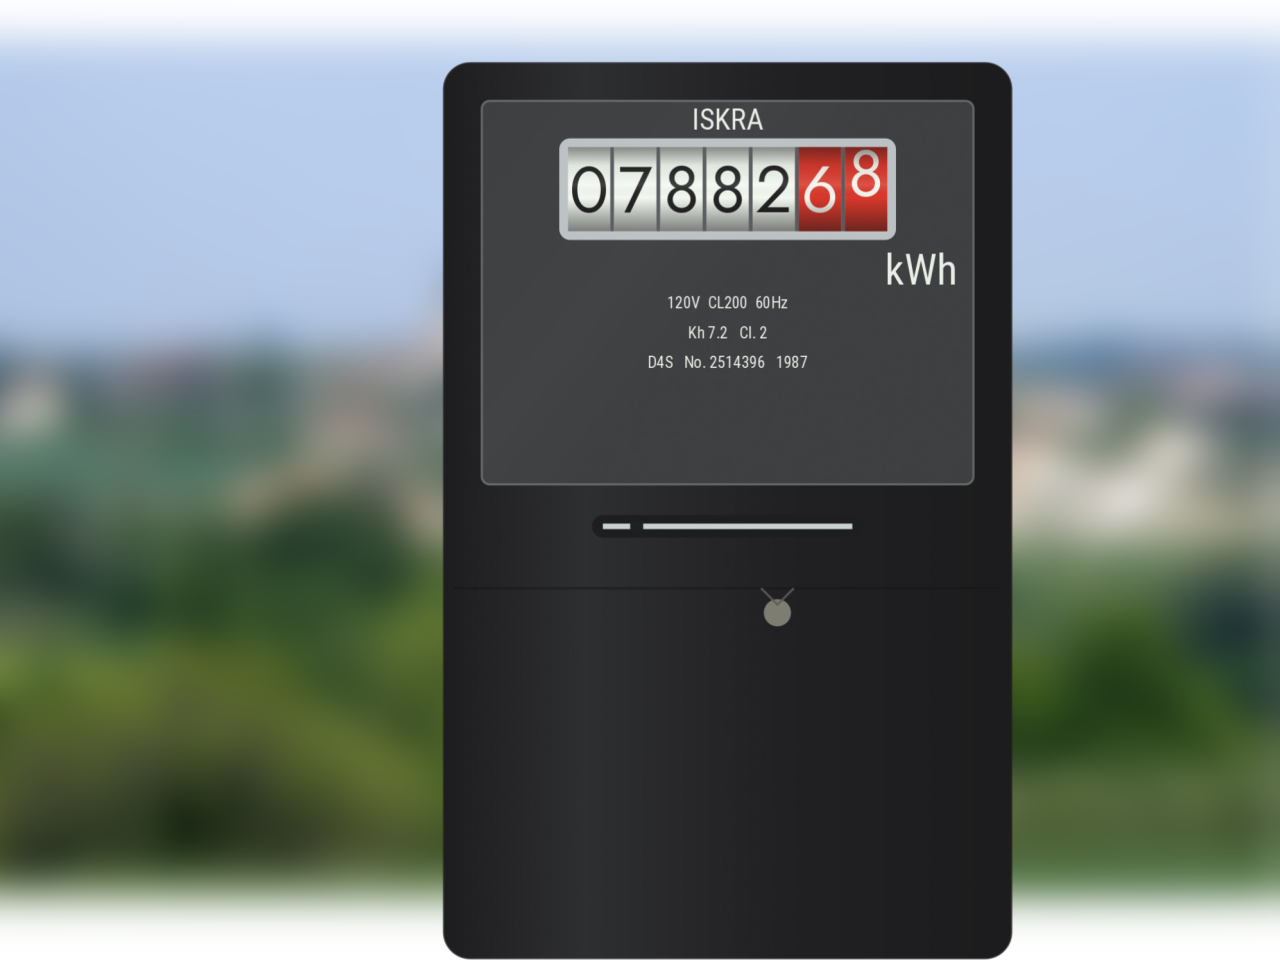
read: **7882.68** kWh
